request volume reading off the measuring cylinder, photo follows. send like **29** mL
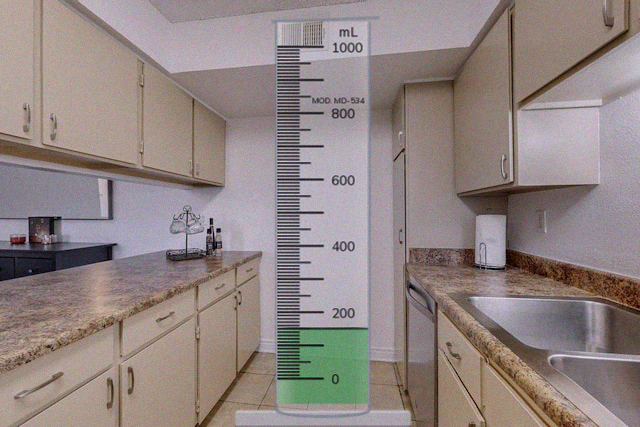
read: **150** mL
